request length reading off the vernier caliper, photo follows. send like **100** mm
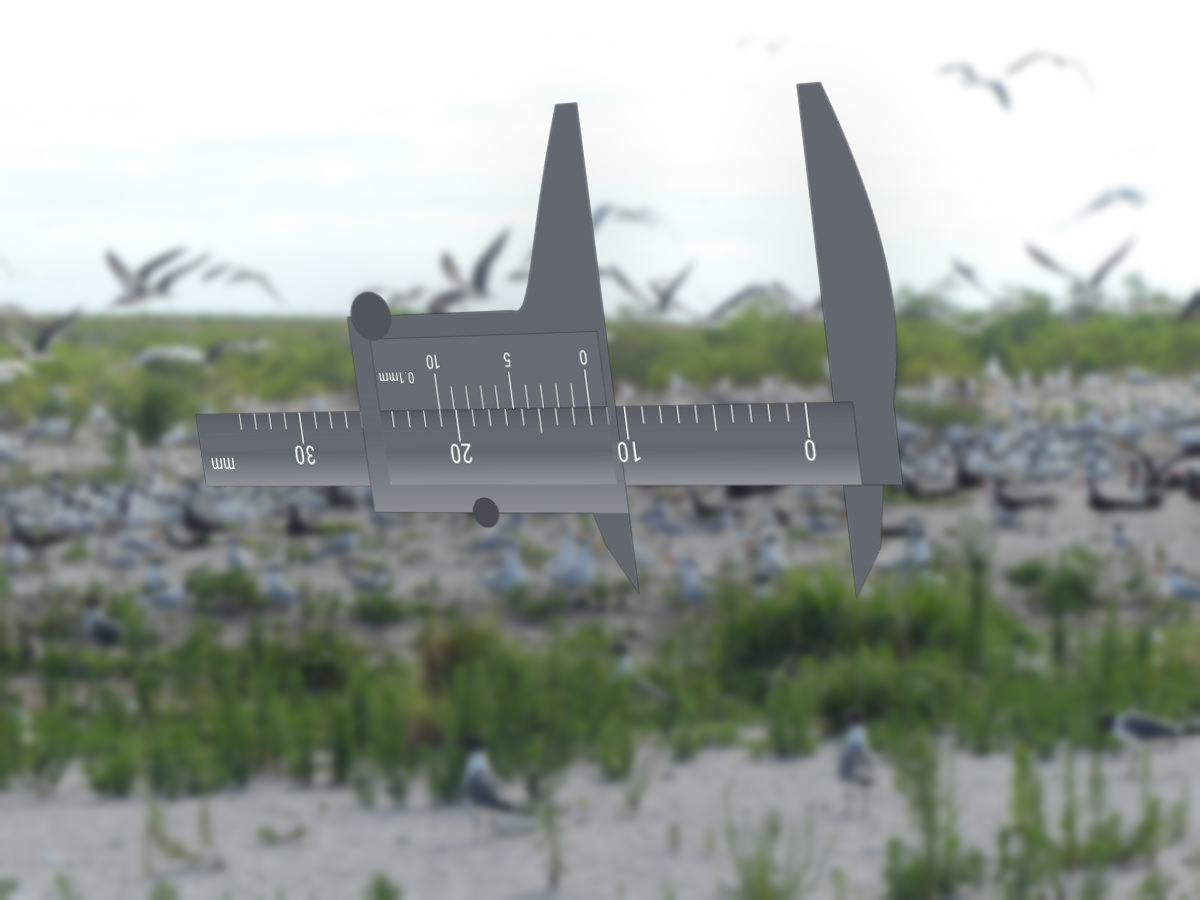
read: **12.0** mm
